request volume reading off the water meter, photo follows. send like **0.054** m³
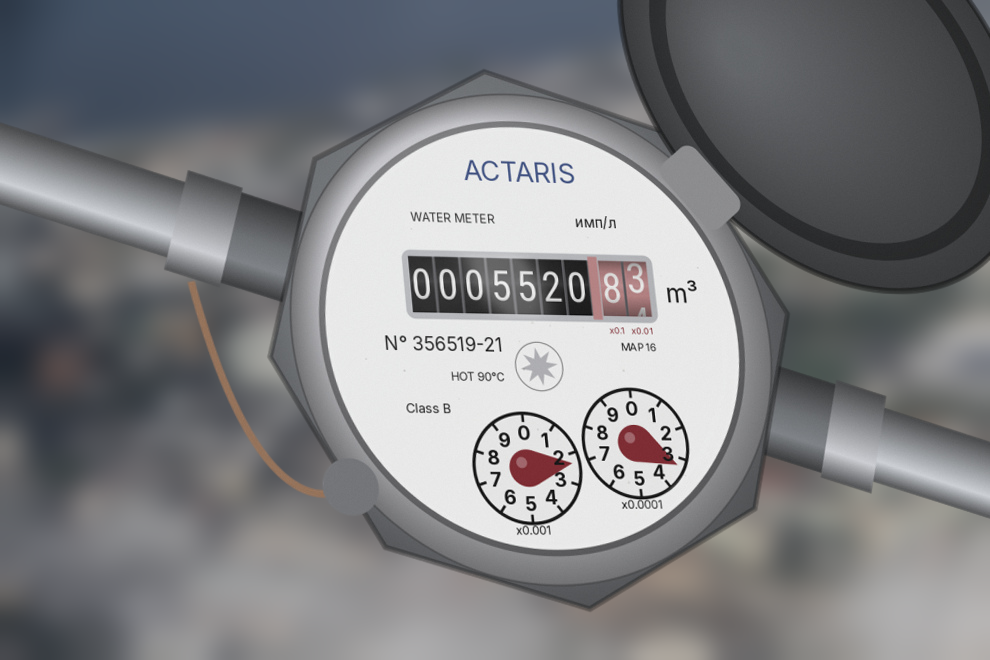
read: **5520.8323** m³
